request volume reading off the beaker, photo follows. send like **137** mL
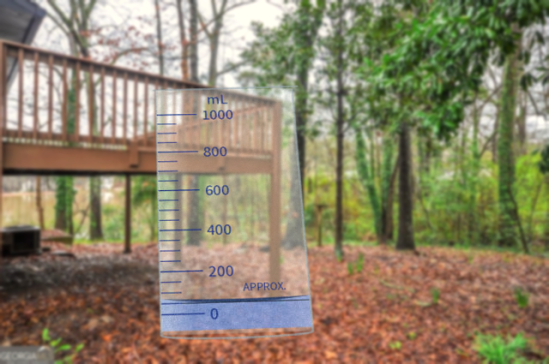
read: **50** mL
